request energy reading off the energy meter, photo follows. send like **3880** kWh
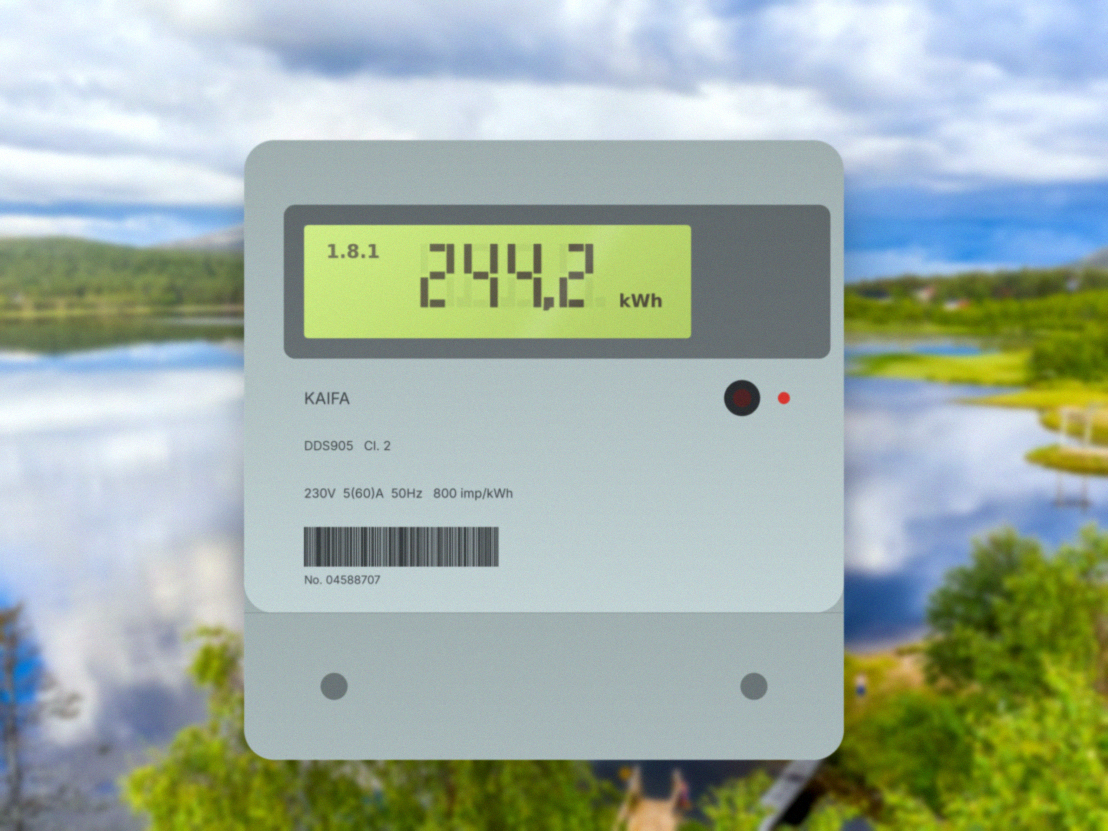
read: **244.2** kWh
